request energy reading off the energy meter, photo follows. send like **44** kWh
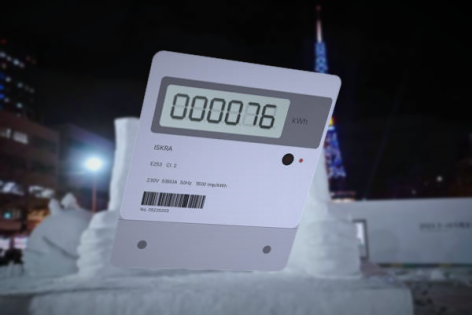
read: **76** kWh
